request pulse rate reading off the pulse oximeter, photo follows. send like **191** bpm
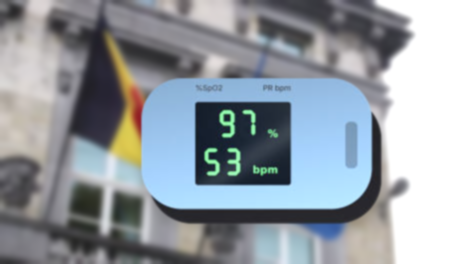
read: **53** bpm
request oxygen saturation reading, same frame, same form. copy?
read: **97** %
